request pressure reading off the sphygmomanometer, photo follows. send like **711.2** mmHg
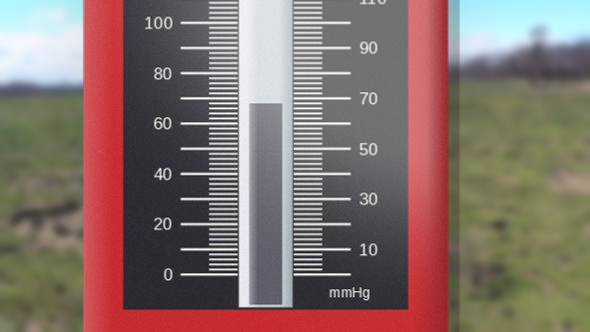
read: **68** mmHg
